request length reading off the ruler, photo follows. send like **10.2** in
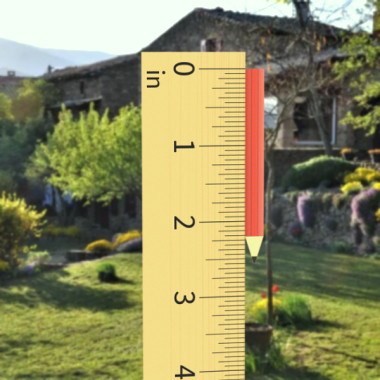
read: **2.5625** in
